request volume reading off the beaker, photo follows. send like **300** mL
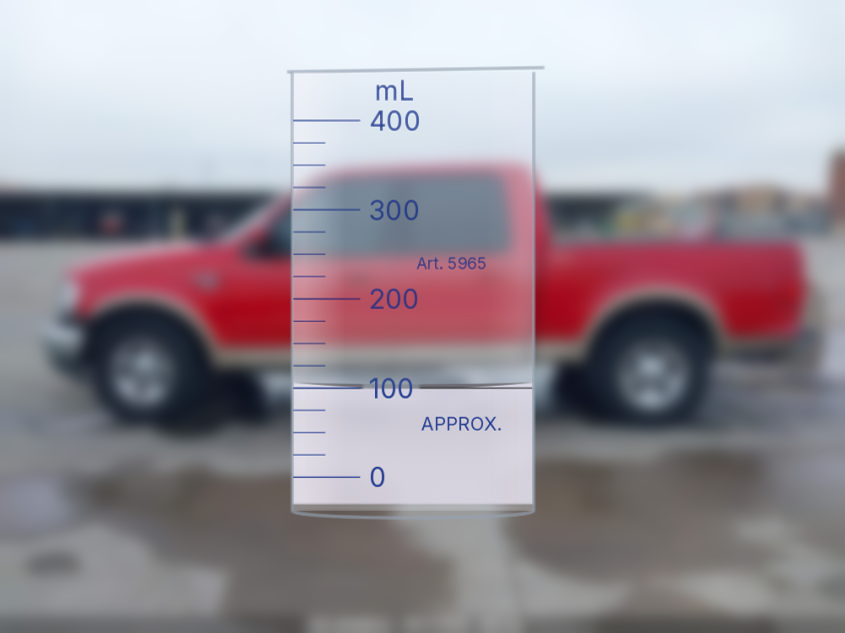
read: **100** mL
